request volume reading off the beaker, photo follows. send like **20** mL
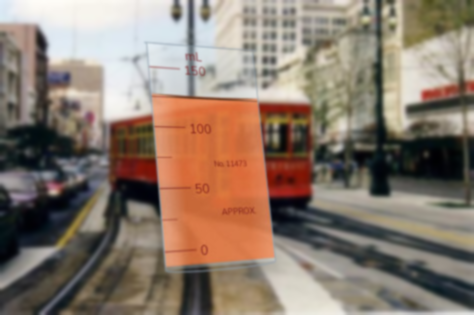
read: **125** mL
